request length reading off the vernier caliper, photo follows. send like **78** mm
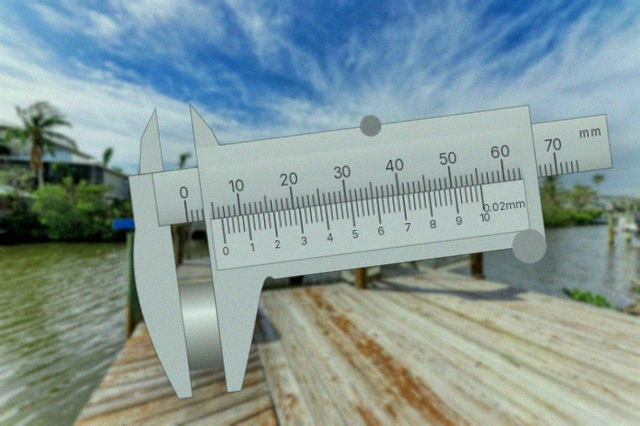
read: **6.5** mm
